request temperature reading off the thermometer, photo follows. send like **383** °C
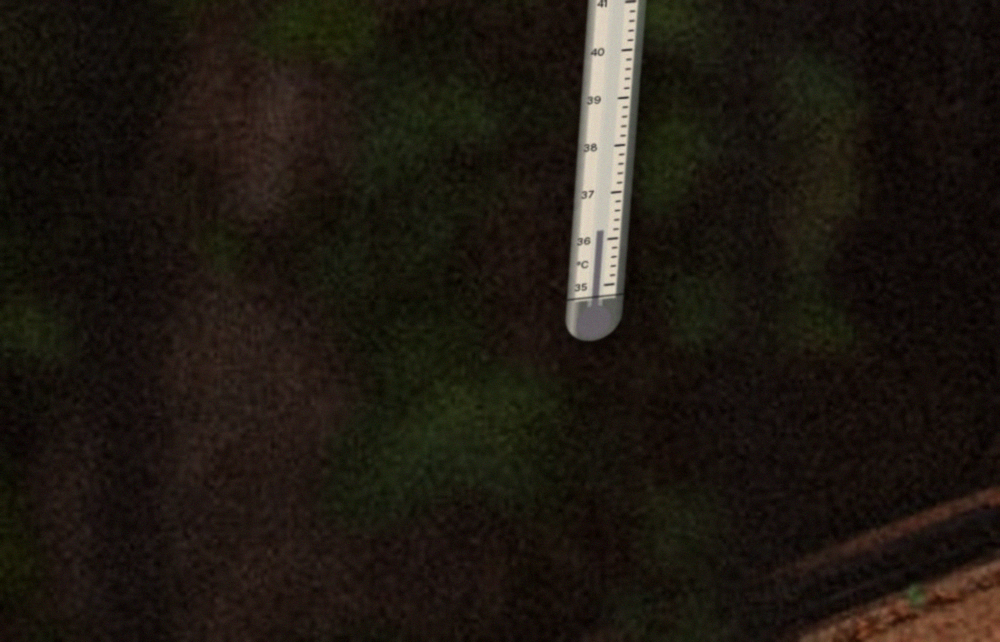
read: **36.2** °C
